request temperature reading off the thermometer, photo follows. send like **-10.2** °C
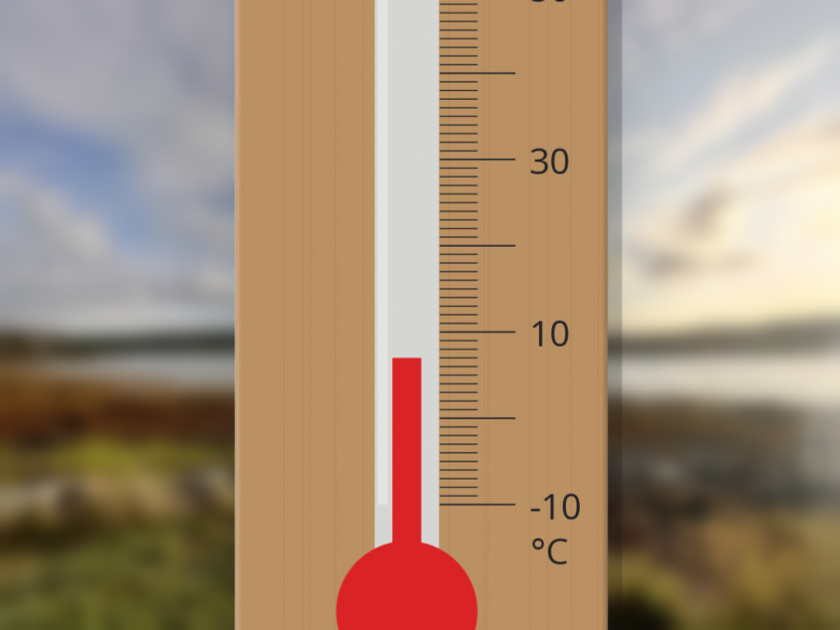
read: **7** °C
